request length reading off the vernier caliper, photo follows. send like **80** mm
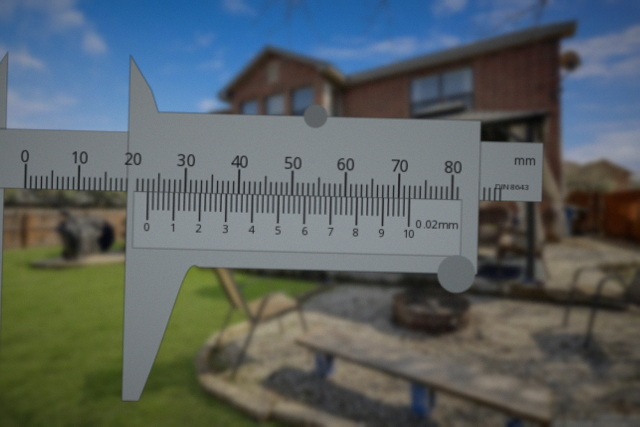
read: **23.0** mm
